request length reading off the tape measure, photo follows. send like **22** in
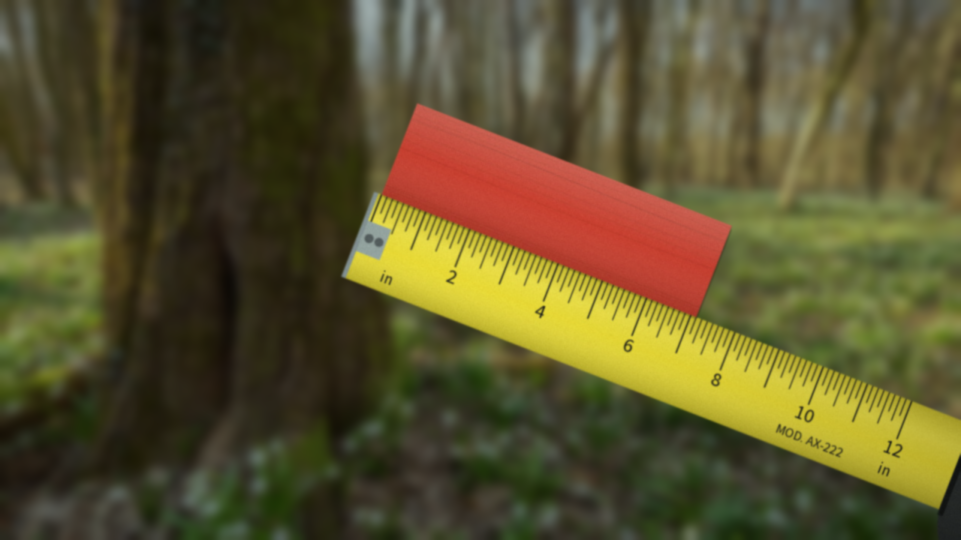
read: **7.125** in
